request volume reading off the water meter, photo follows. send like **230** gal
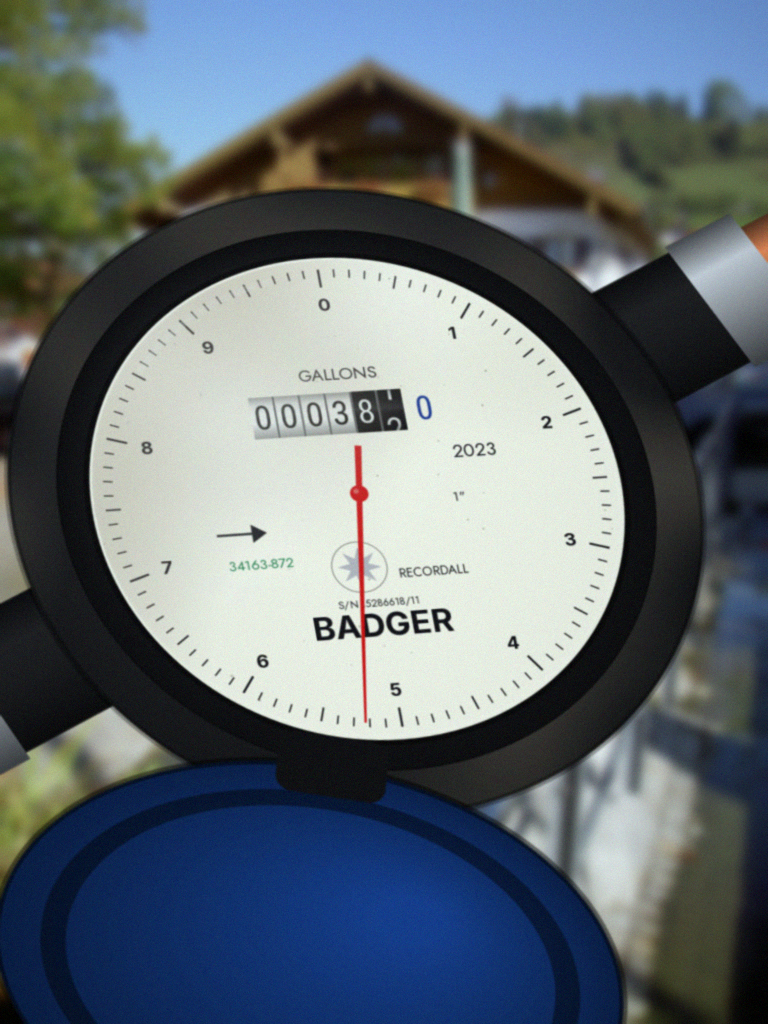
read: **3815.2** gal
